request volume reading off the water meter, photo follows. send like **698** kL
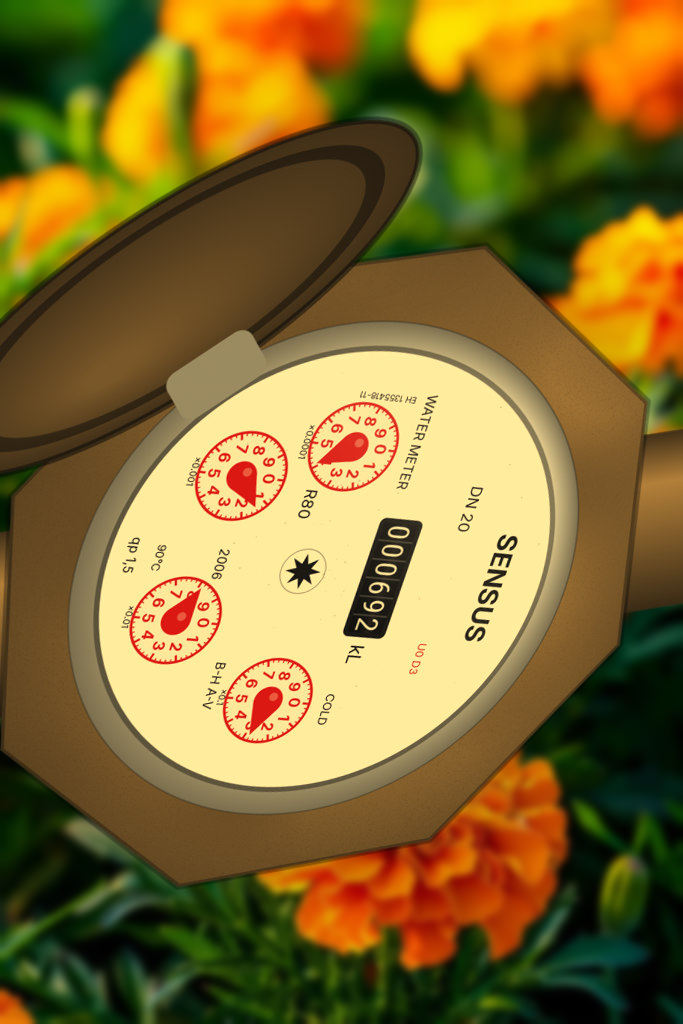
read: **692.2814** kL
